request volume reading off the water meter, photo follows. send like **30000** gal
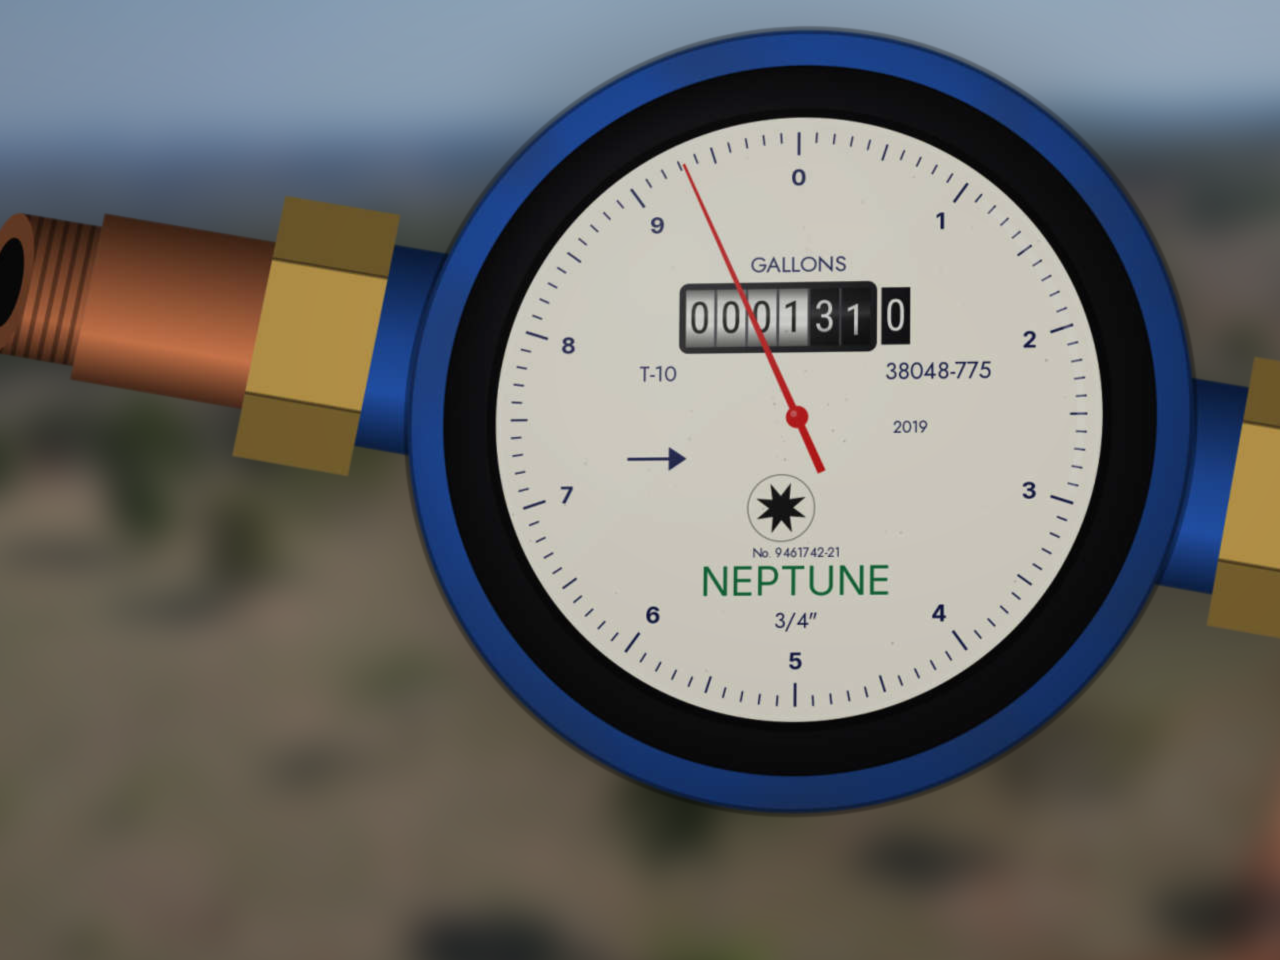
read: **1309.3** gal
